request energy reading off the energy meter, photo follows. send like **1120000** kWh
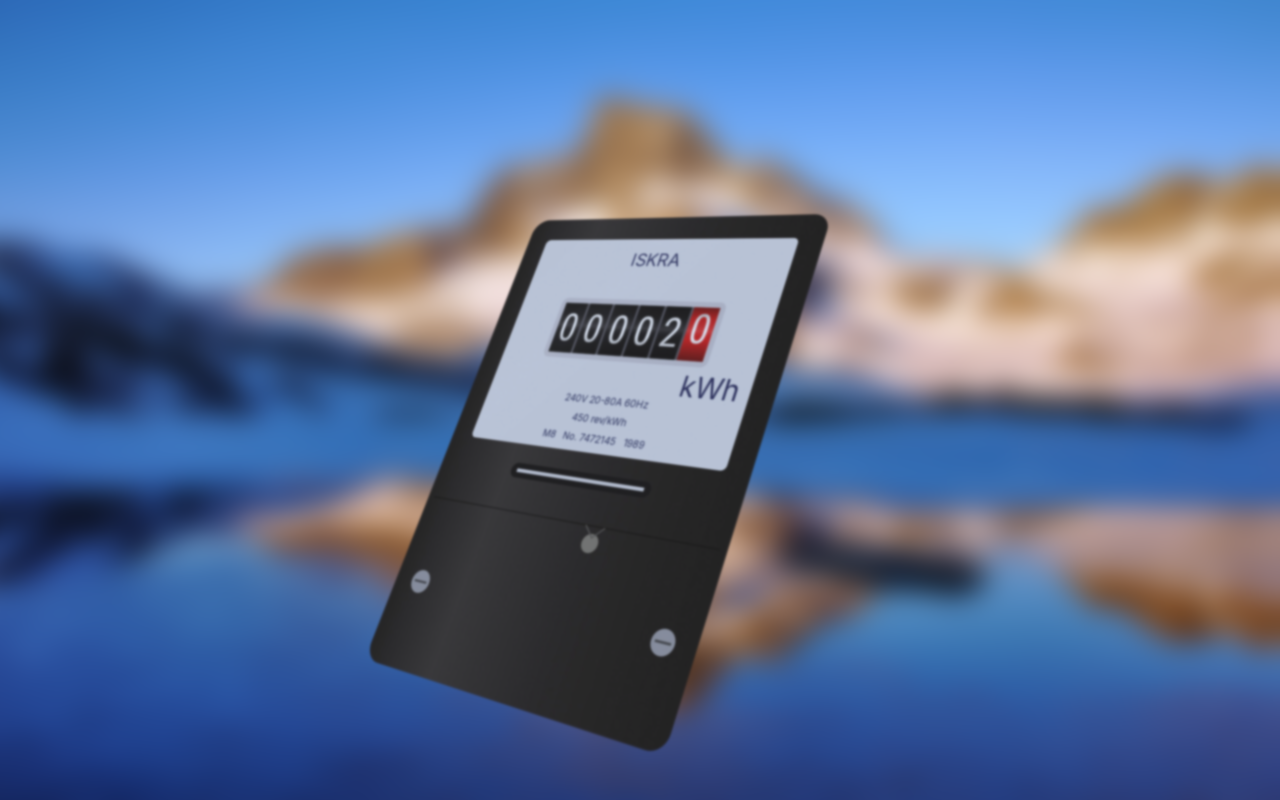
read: **2.0** kWh
